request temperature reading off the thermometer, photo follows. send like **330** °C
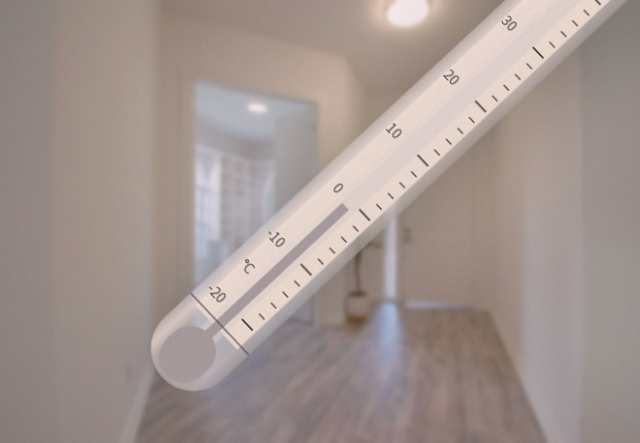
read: **-1** °C
